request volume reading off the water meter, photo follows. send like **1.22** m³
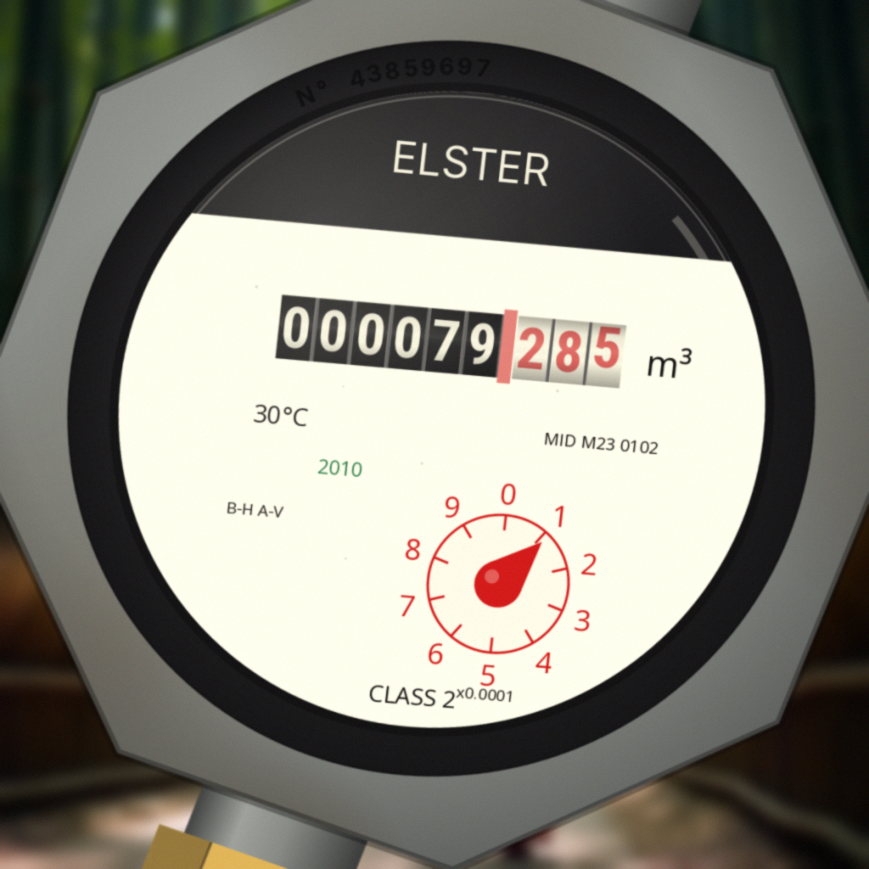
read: **79.2851** m³
